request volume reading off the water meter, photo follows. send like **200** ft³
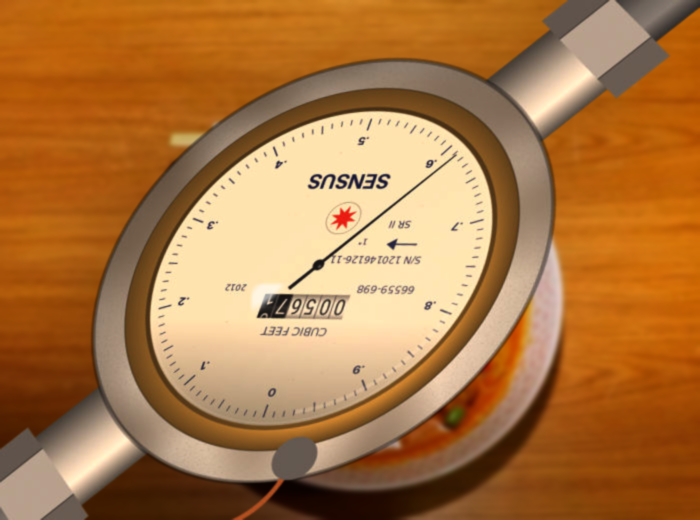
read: **5670.61** ft³
